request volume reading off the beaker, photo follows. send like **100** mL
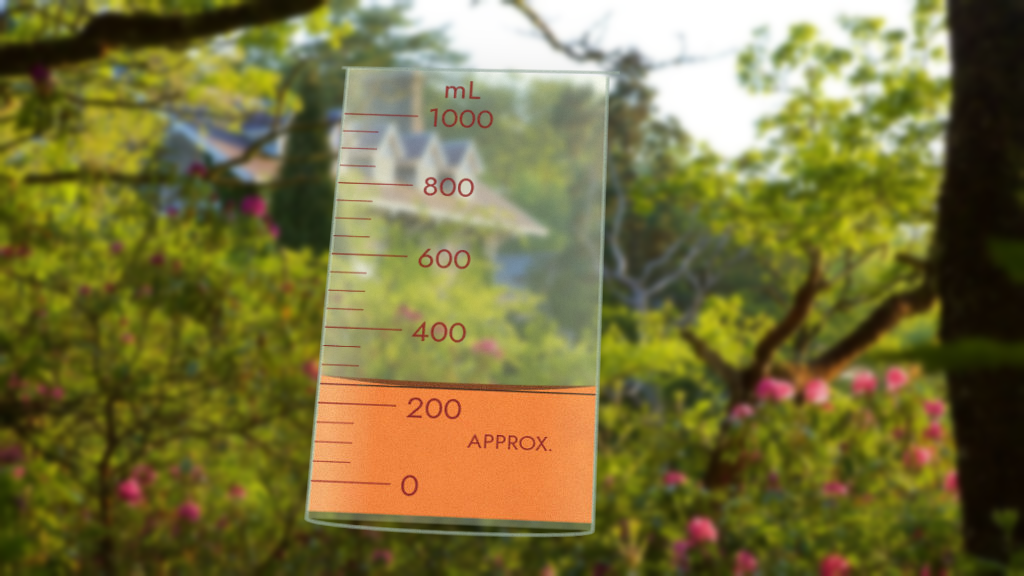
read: **250** mL
